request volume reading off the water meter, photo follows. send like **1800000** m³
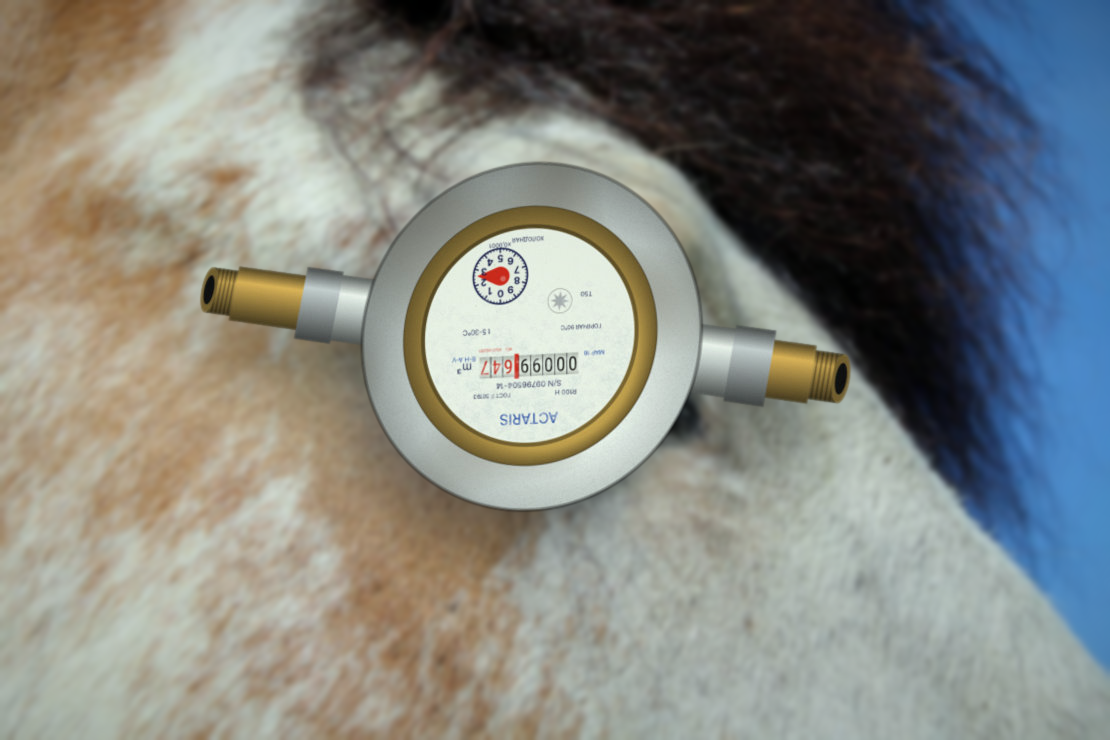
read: **99.6472** m³
